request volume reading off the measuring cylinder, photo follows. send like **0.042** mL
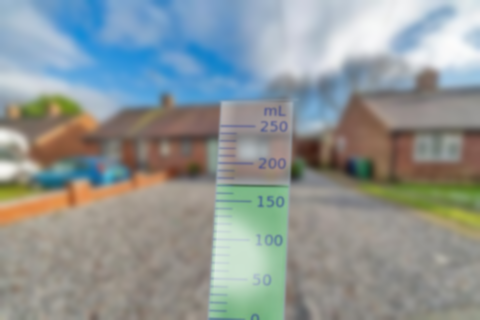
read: **170** mL
